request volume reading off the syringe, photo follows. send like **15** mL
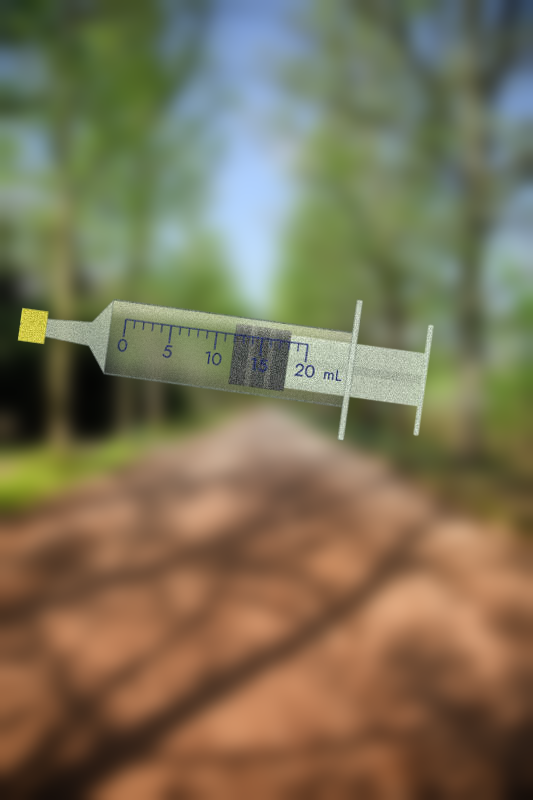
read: **12** mL
